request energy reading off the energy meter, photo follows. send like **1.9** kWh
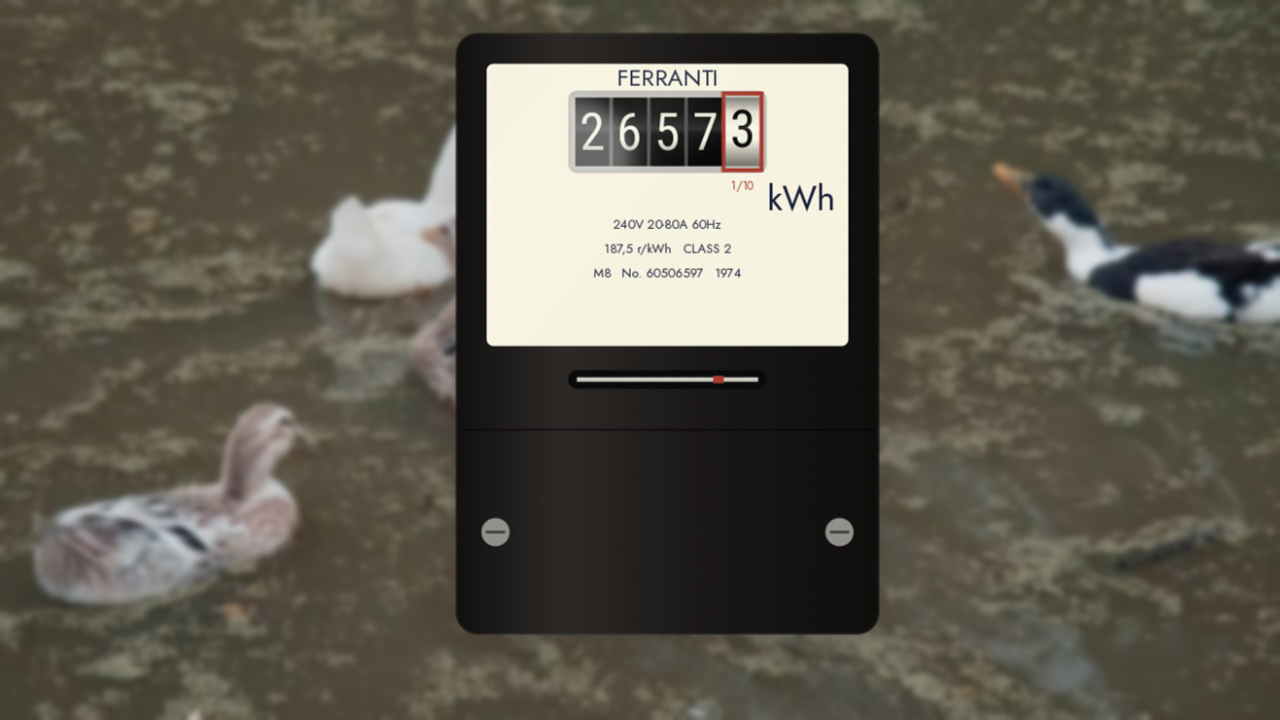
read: **2657.3** kWh
